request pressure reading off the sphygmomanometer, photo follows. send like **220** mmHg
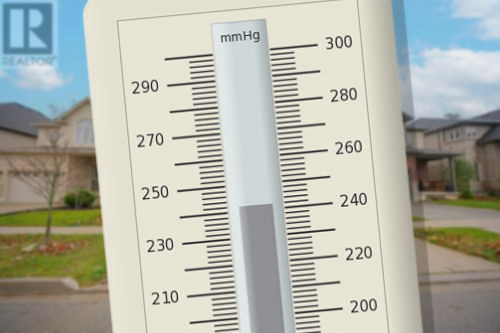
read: **242** mmHg
